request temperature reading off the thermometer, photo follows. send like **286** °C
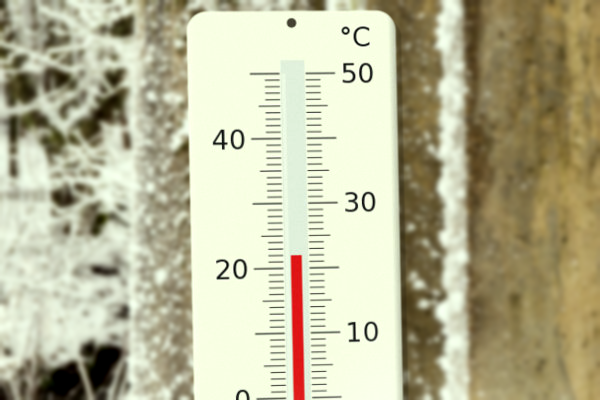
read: **22** °C
